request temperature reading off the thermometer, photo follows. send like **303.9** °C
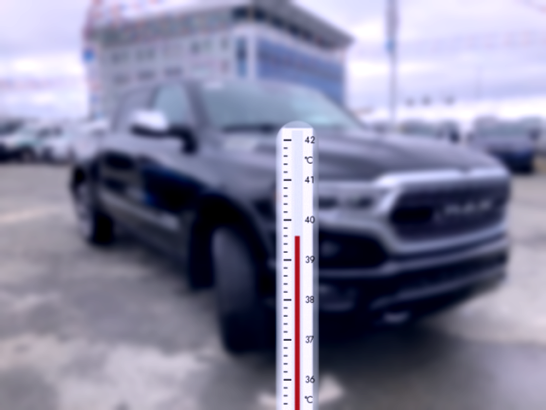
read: **39.6** °C
